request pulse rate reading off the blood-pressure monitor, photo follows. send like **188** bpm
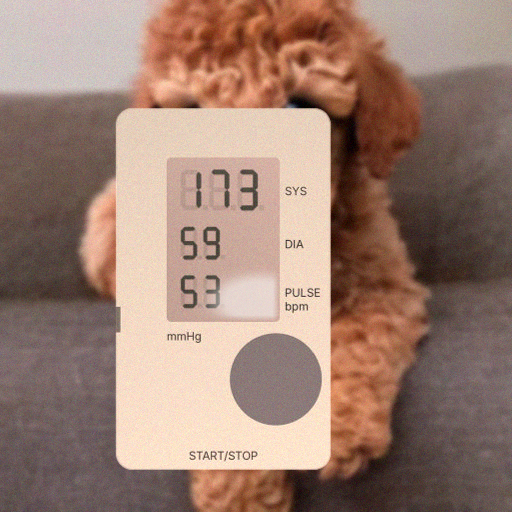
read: **53** bpm
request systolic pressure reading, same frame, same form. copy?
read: **173** mmHg
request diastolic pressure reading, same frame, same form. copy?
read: **59** mmHg
